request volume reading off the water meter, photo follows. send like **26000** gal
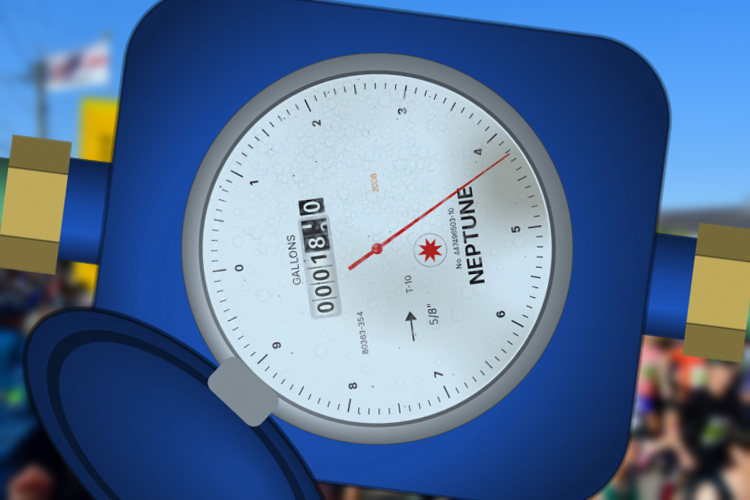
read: **1814.2** gal
